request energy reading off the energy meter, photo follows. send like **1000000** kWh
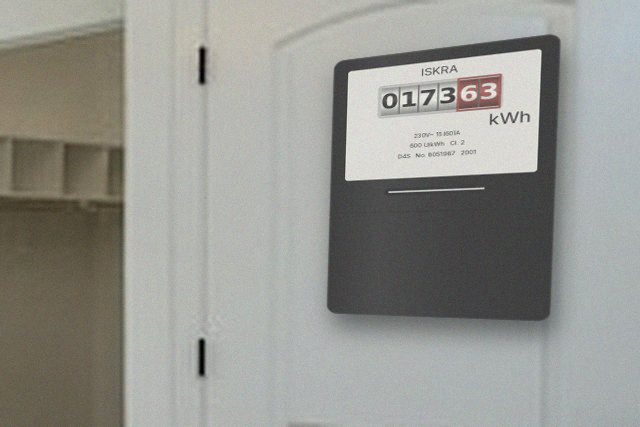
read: **173.63** kWh
